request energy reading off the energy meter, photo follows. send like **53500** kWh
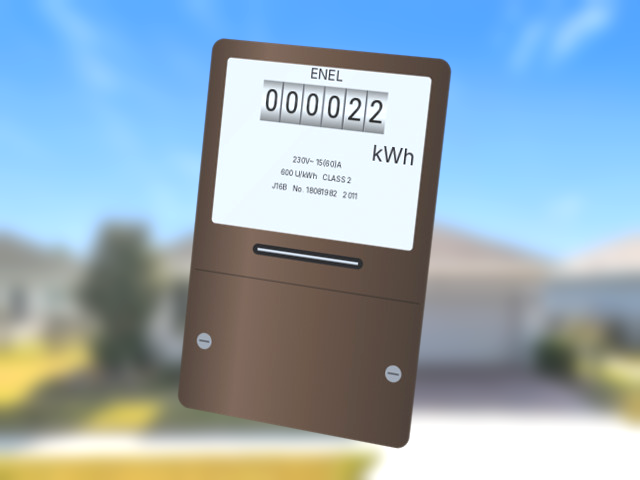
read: **22** kWh
